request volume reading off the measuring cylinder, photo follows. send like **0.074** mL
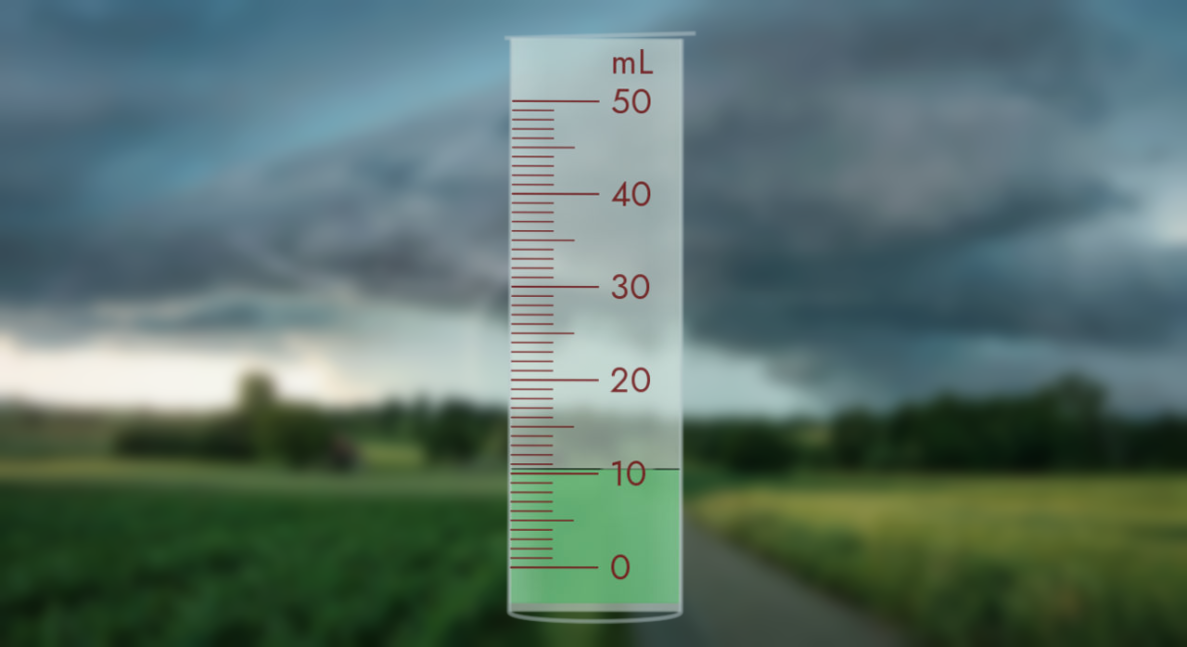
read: **10.5** mL
